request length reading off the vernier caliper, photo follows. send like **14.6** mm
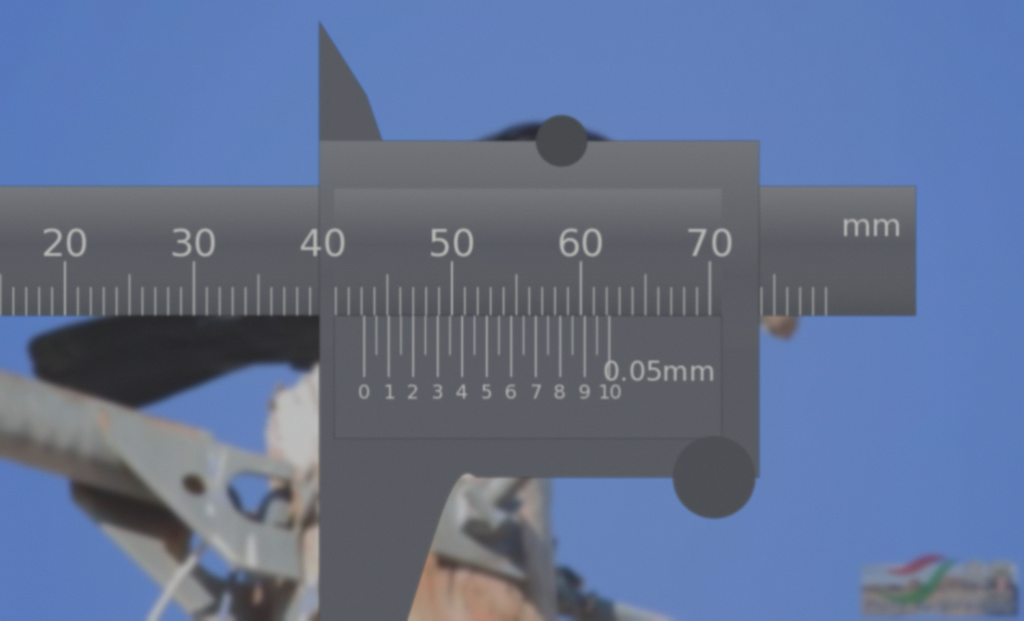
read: **43.2** mm
